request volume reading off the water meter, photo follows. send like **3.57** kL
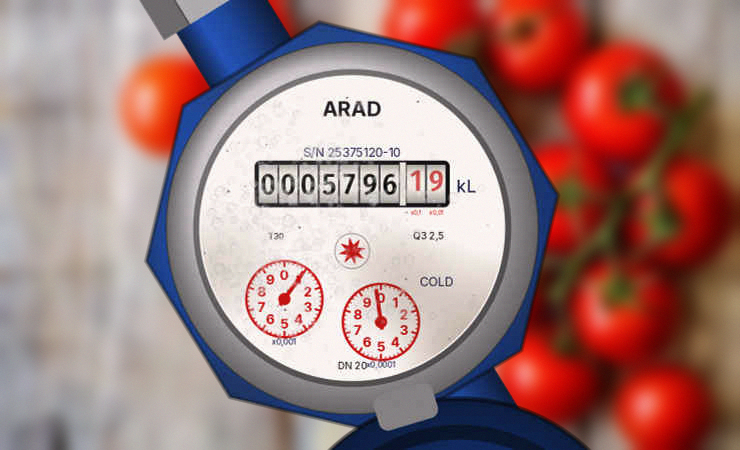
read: **5796.1909** kL
